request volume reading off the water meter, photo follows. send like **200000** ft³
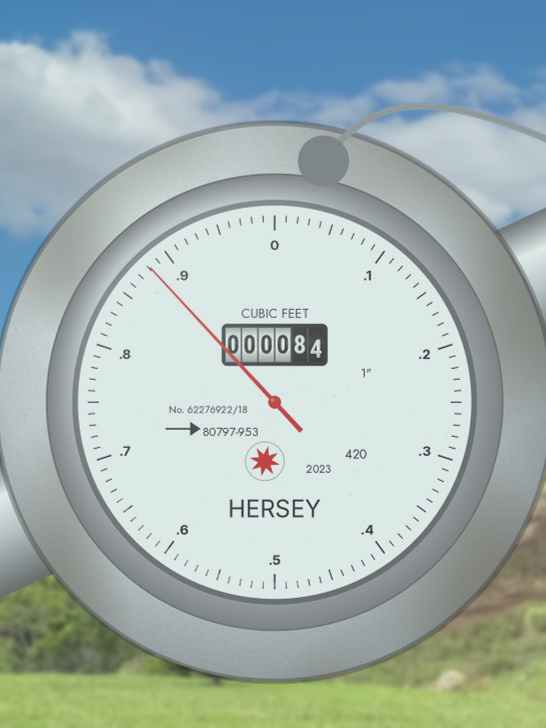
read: **83.88** ft³
